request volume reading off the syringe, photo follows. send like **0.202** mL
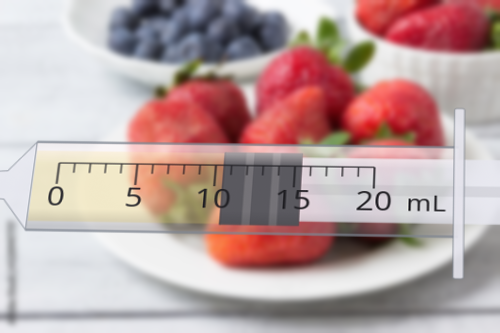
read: **10.5** mL
